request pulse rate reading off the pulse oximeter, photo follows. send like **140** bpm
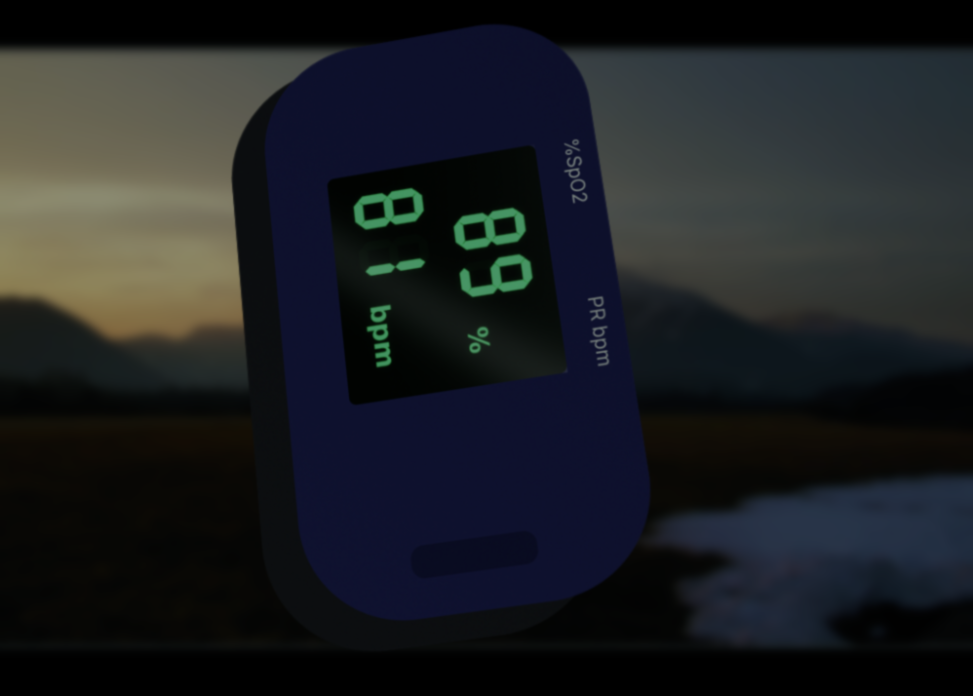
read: **81** bpm
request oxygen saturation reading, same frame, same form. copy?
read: **89** %
